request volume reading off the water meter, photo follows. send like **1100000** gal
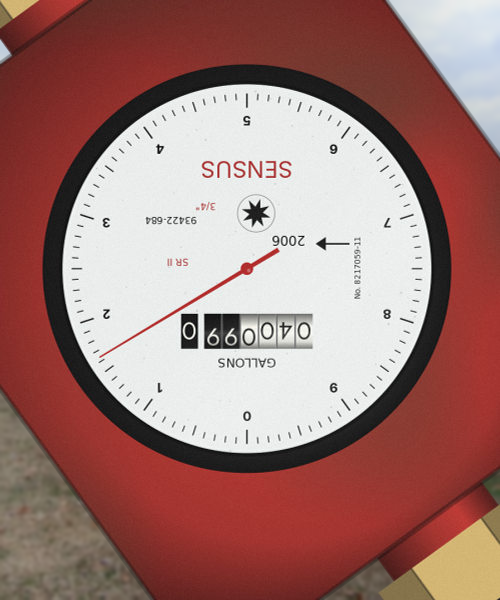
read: **400991.6** gal
